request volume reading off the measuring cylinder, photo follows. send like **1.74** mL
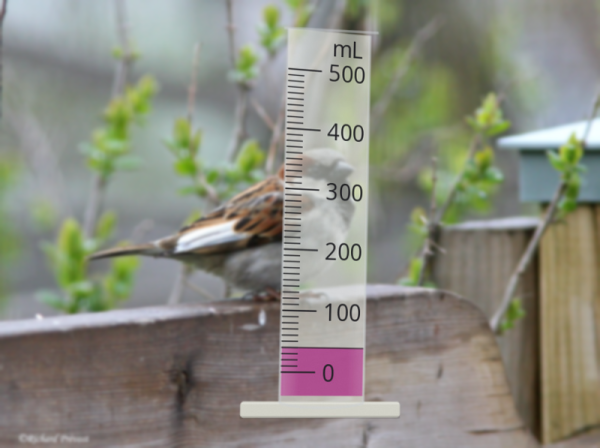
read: **40** mL
